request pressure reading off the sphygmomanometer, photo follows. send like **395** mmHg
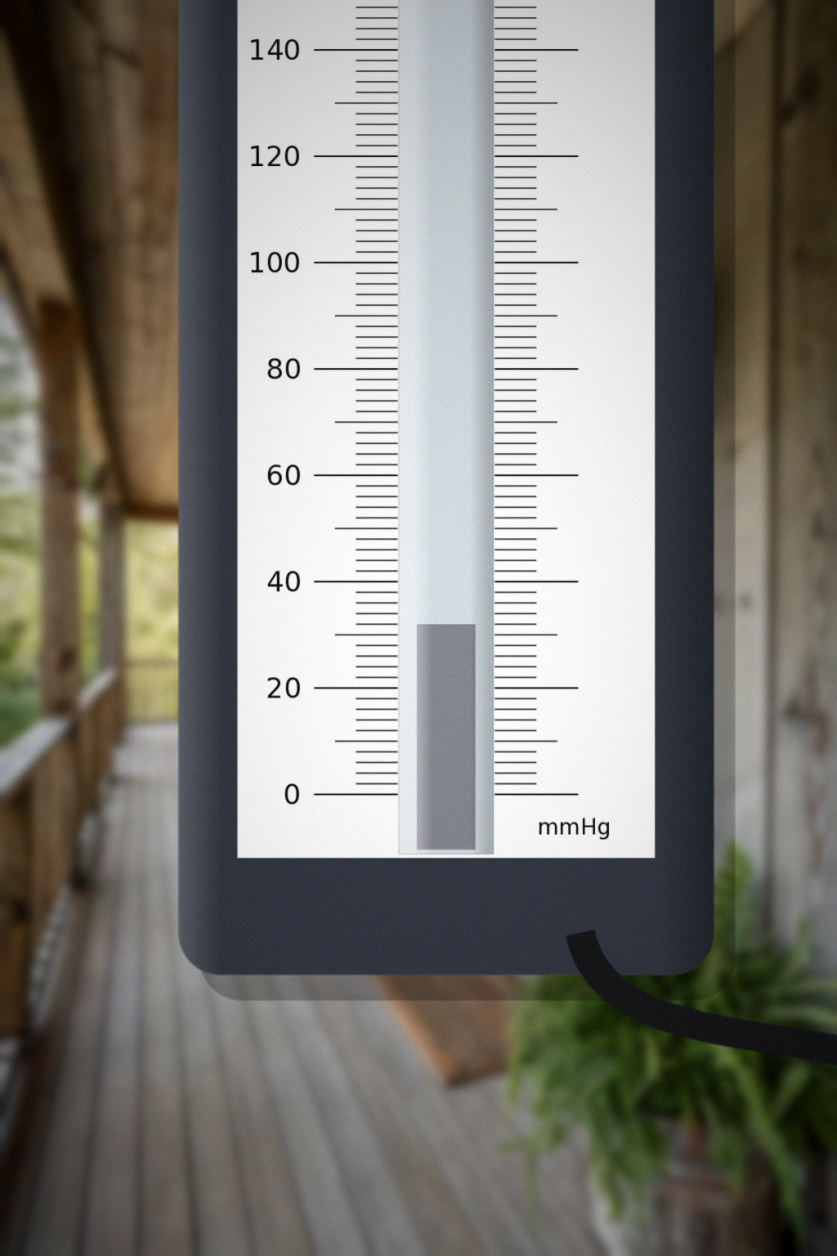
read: **32** mmHg
